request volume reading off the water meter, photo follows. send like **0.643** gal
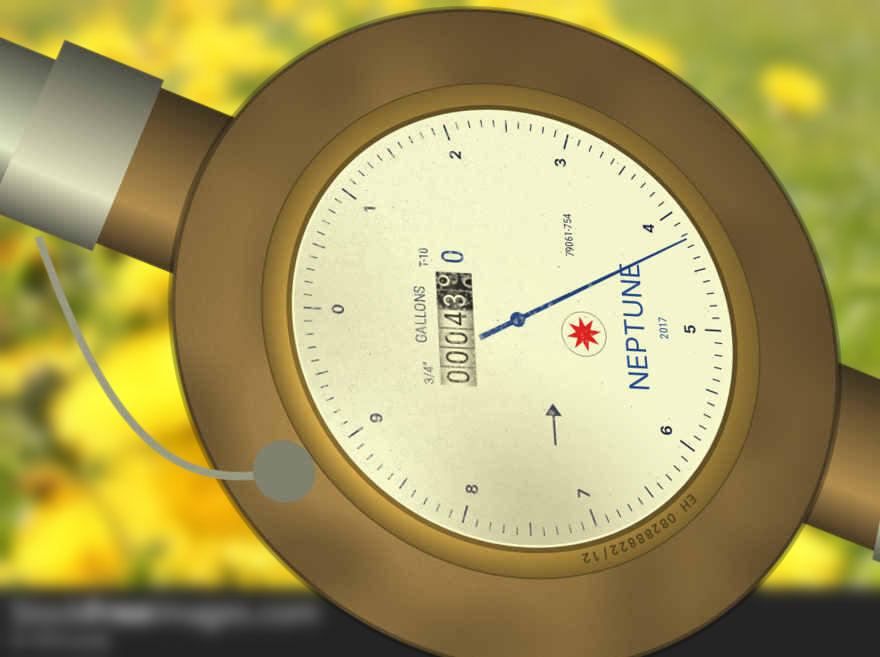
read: **4384.2** gal
